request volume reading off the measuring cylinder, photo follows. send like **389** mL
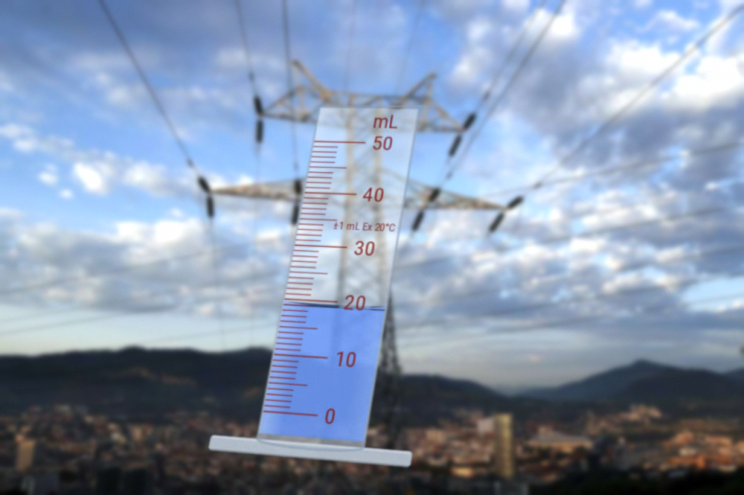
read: **19** mL
